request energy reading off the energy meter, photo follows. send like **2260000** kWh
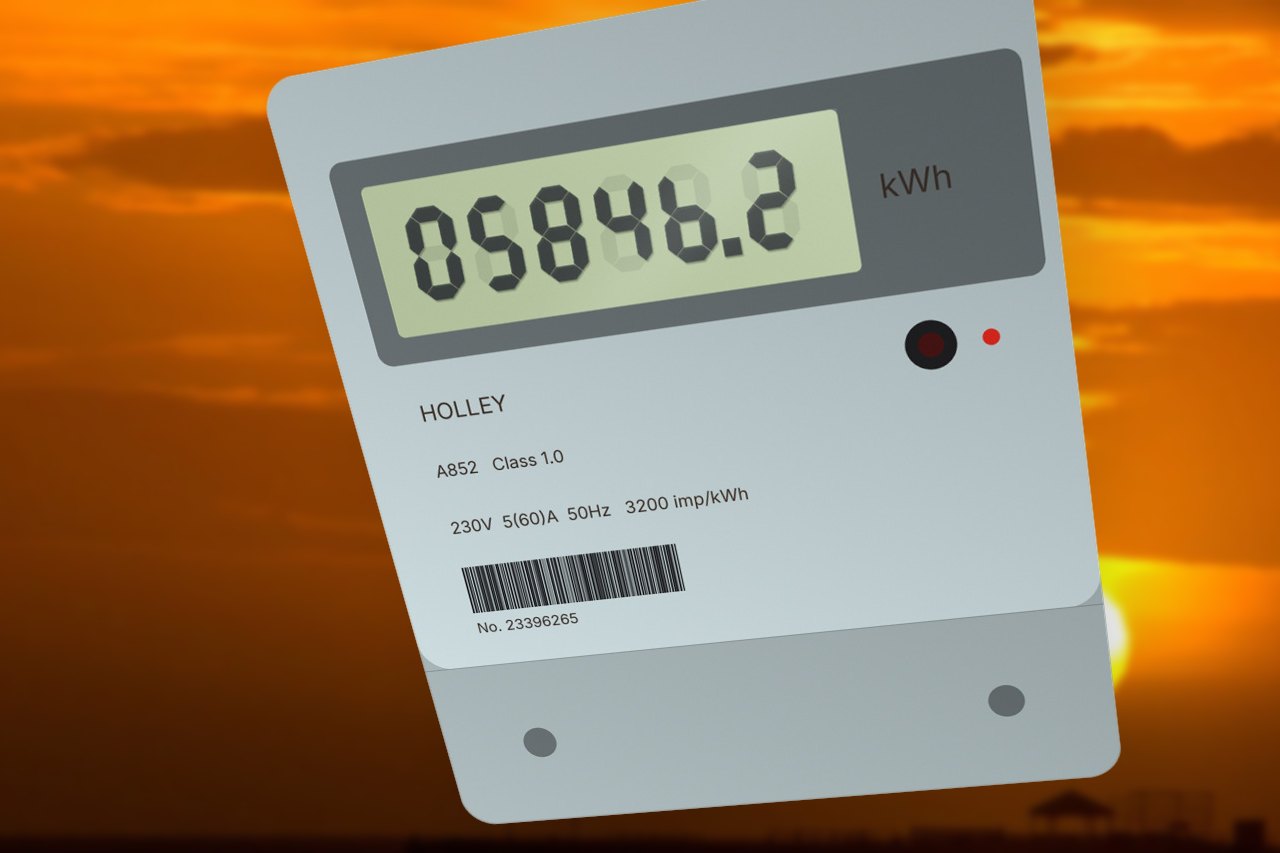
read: **5846.2** kWh
